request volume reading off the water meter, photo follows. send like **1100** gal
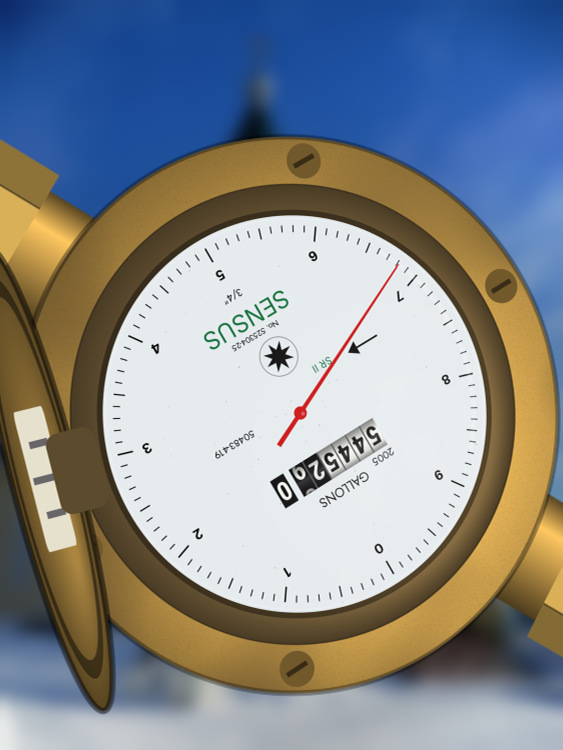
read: **5445286.8** gal
